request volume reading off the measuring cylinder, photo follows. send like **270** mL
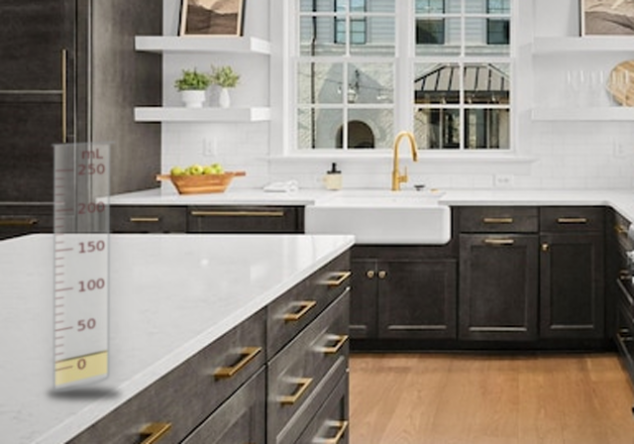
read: **10** mL
